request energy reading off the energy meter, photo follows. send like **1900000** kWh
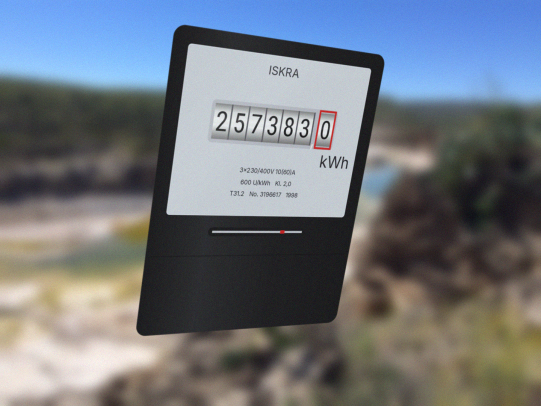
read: **257383.0** kWh
